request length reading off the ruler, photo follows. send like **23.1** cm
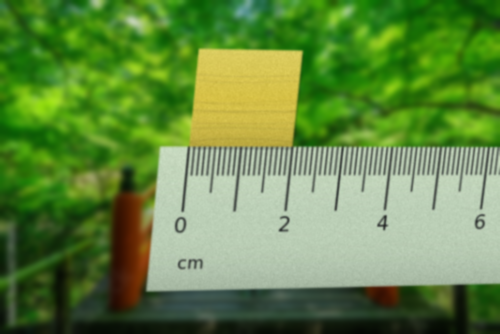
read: **2** cm
